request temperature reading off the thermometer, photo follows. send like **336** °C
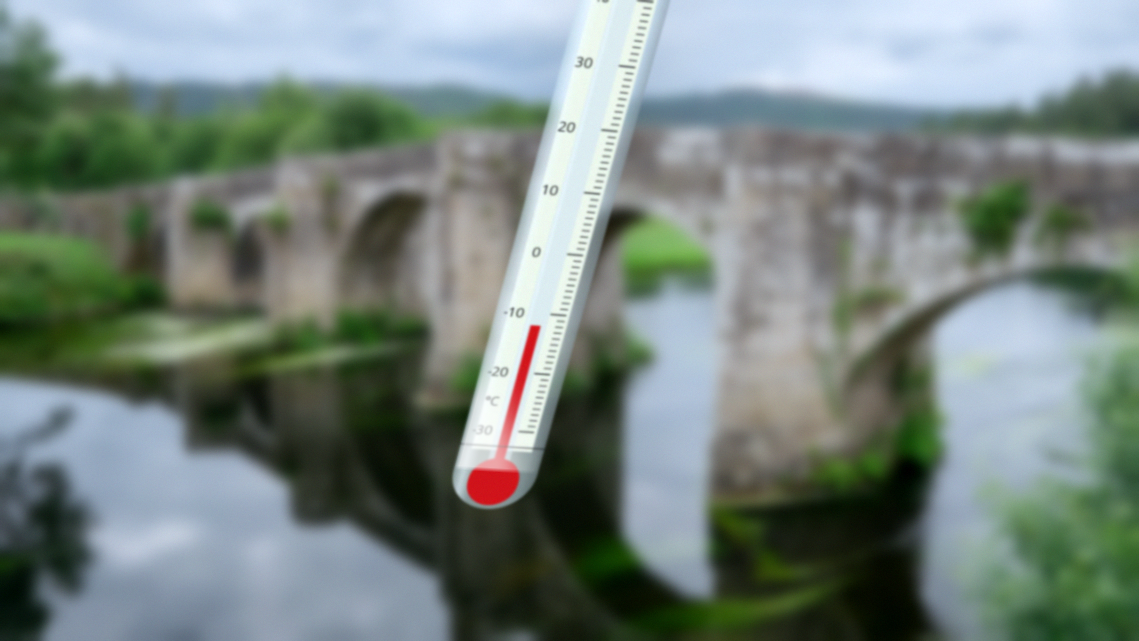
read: **-12** °C
